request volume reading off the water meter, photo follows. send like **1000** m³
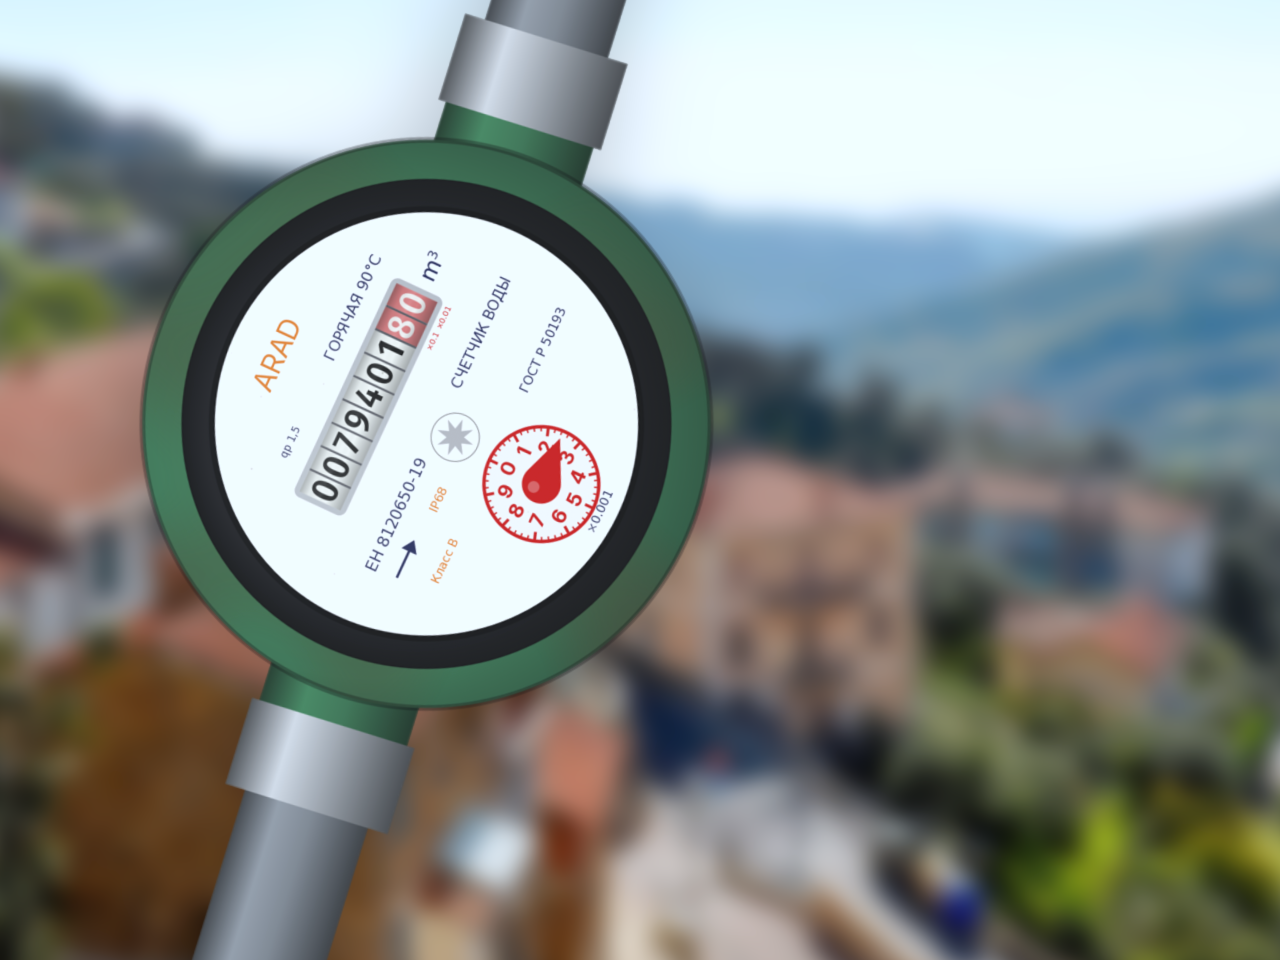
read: **79401.802** m³
